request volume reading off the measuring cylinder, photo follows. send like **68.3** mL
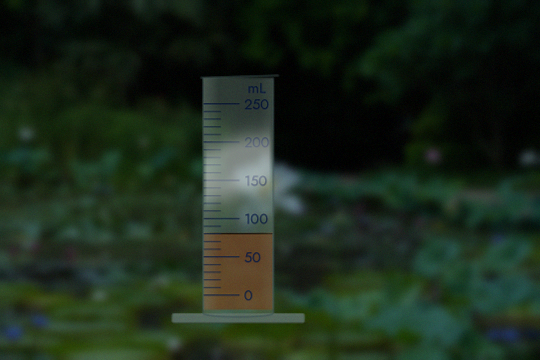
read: **80** mL
